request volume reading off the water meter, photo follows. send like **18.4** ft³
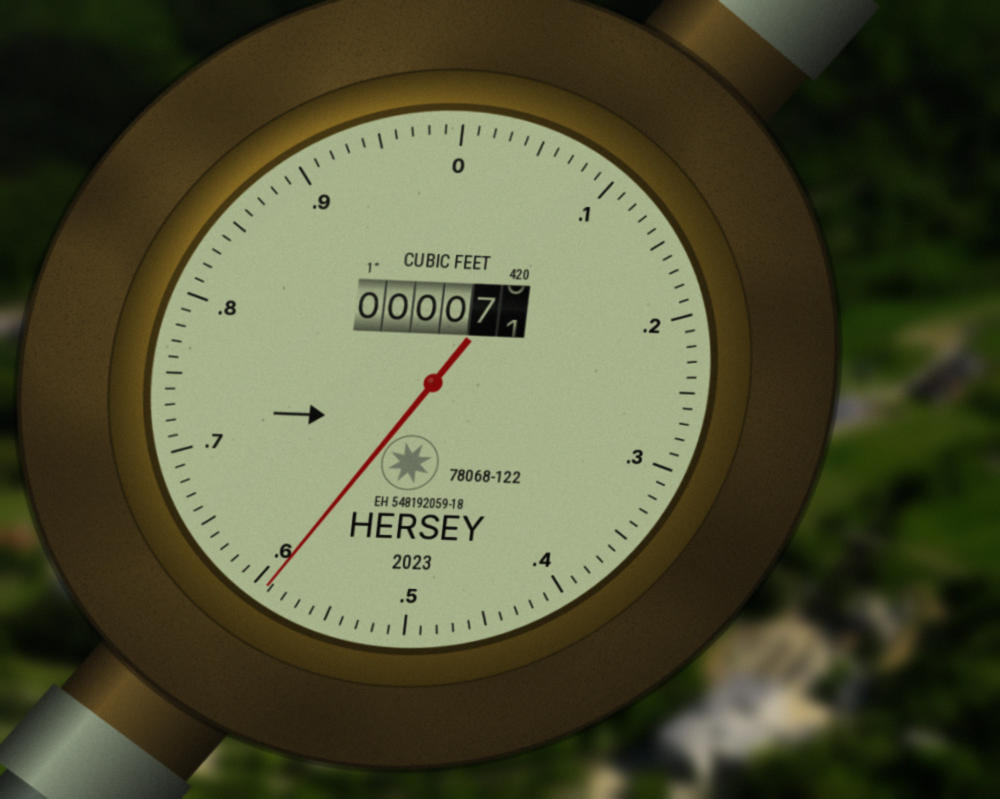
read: **70.59** ft³
